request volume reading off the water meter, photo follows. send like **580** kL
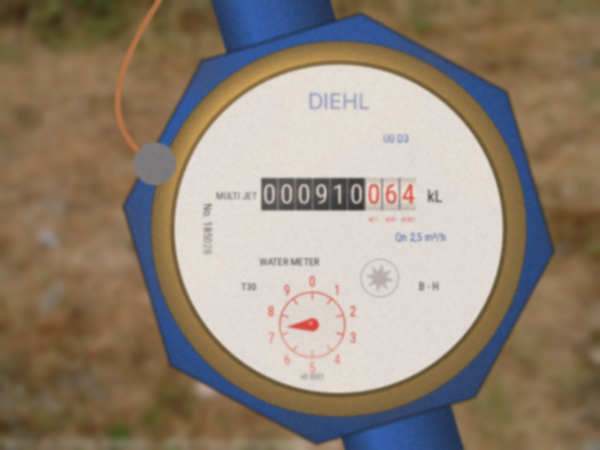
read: **910.0647** kL
